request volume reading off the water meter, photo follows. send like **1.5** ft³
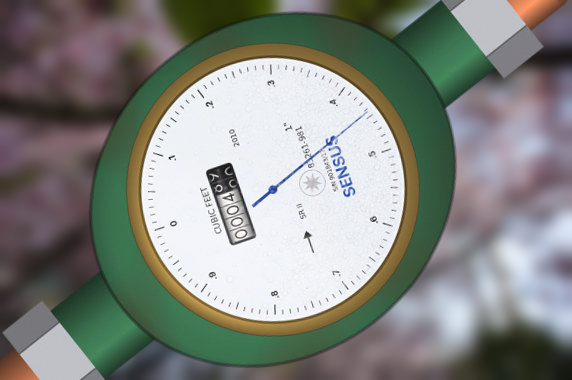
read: **489.44** ft³
